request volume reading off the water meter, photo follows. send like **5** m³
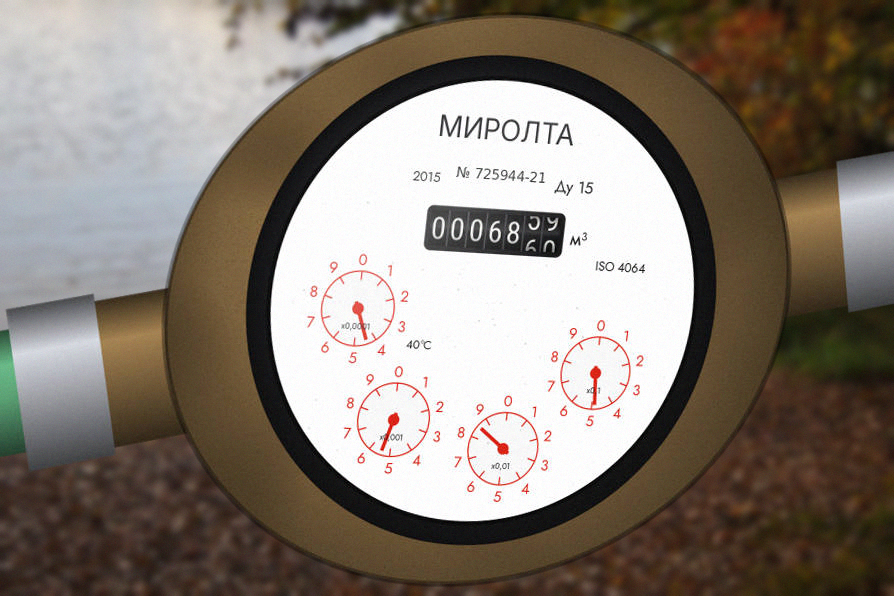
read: **6859.4854** m³
